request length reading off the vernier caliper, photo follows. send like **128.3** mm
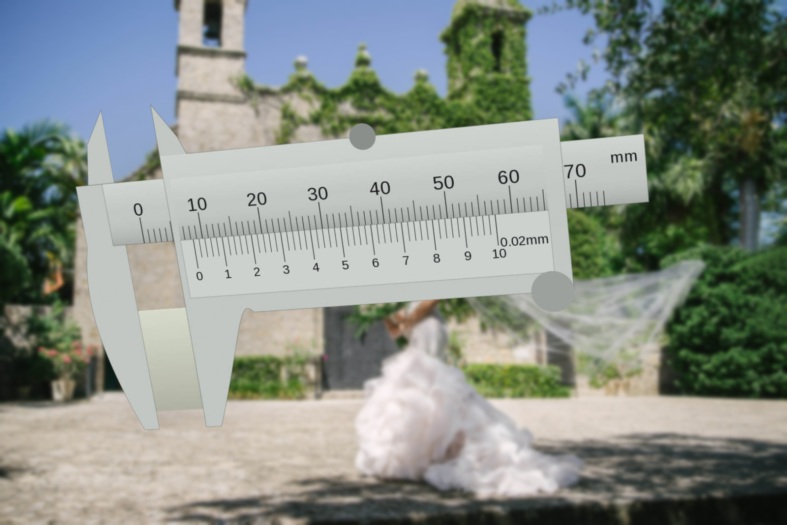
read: **8.4** mm
